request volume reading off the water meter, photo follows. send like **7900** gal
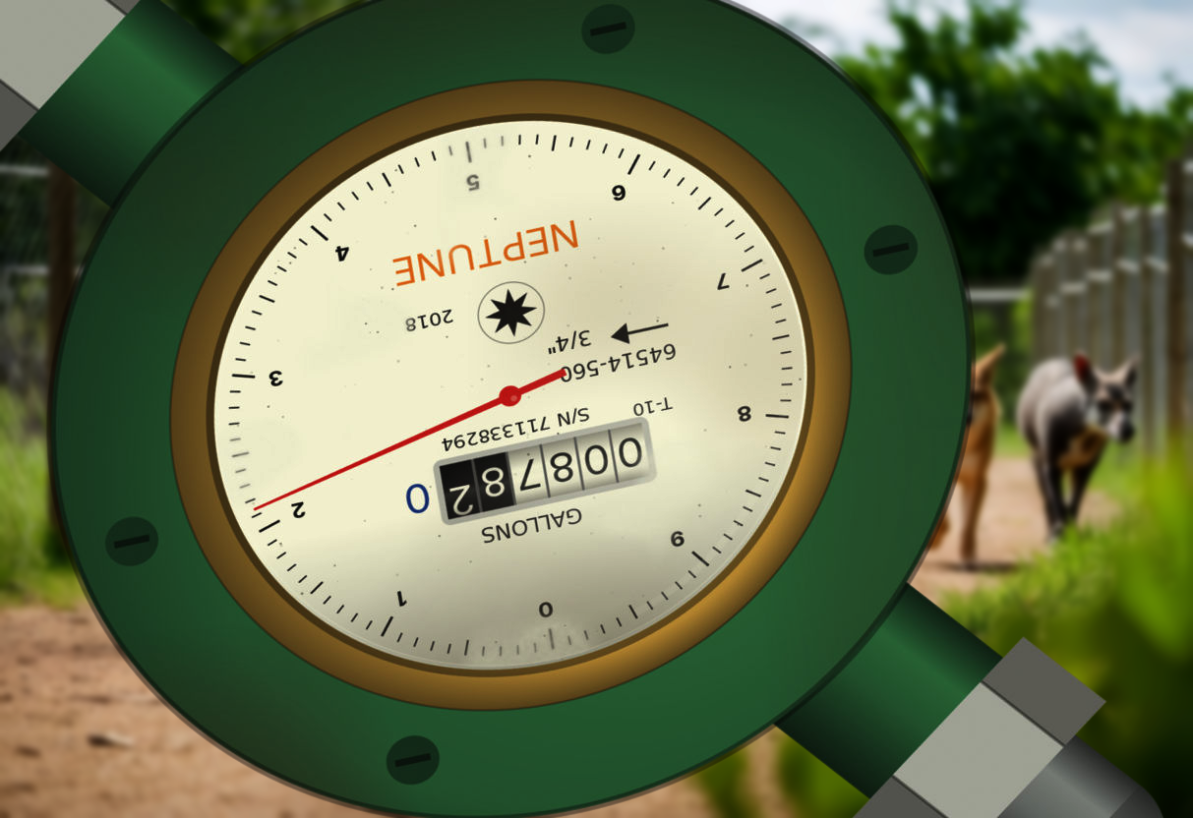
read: **87822.1** gal
